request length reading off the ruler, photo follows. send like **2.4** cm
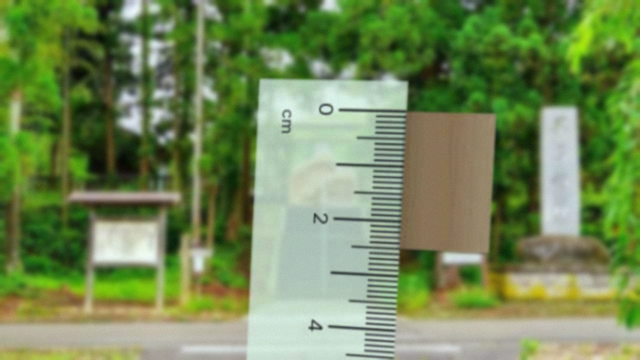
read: **2.5** cm
